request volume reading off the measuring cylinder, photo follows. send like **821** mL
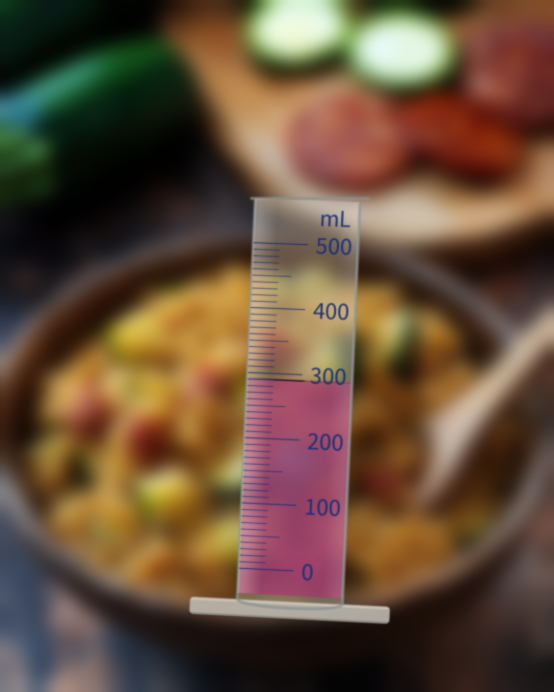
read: **290** mL
